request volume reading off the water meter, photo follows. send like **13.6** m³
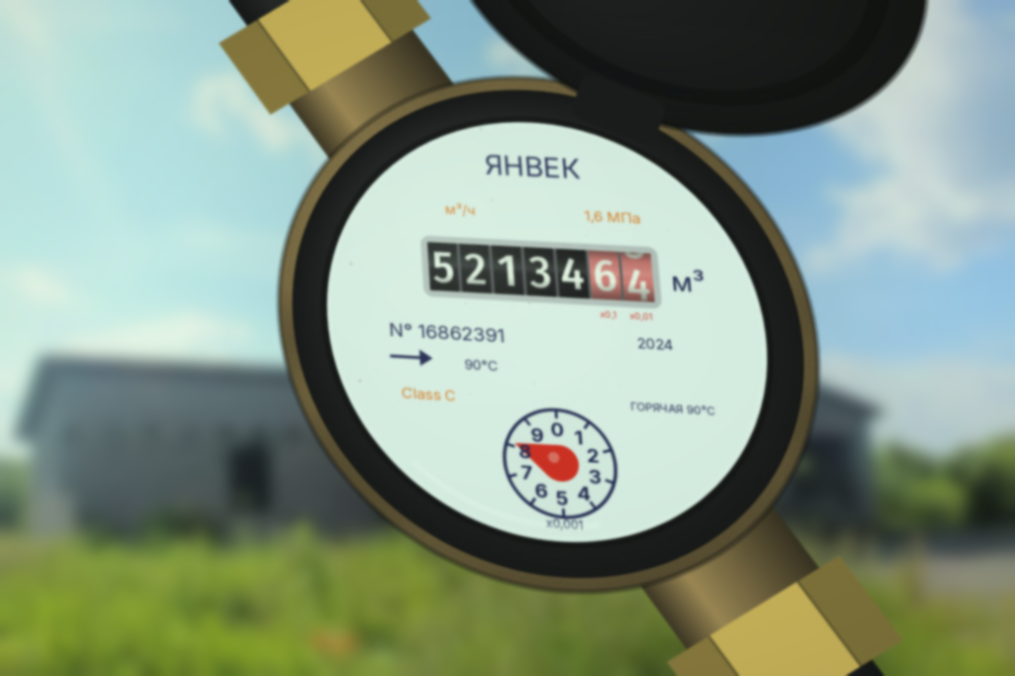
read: **52134.638** m³
